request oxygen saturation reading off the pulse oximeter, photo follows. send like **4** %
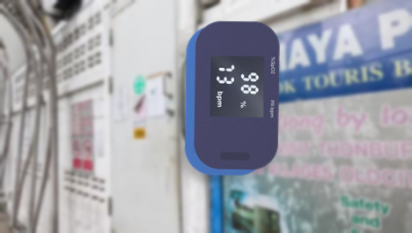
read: **98** %
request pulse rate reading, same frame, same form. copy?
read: **73** bpm
